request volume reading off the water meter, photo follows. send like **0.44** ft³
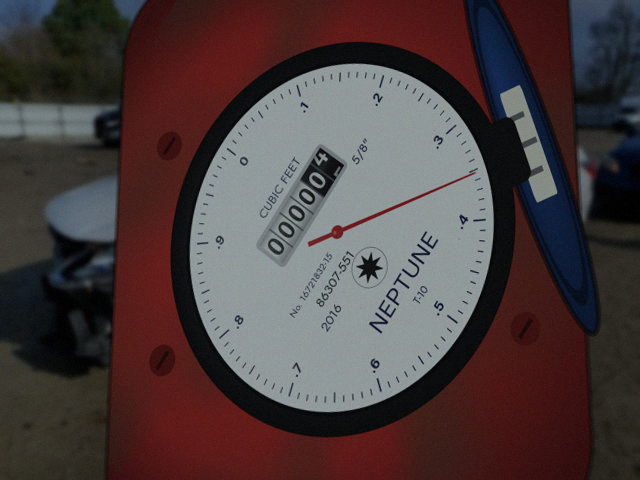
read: **4.35** ft³
